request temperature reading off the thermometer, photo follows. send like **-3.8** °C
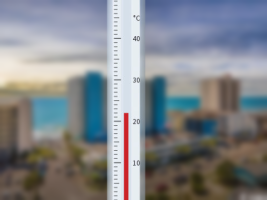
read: **22** °C
